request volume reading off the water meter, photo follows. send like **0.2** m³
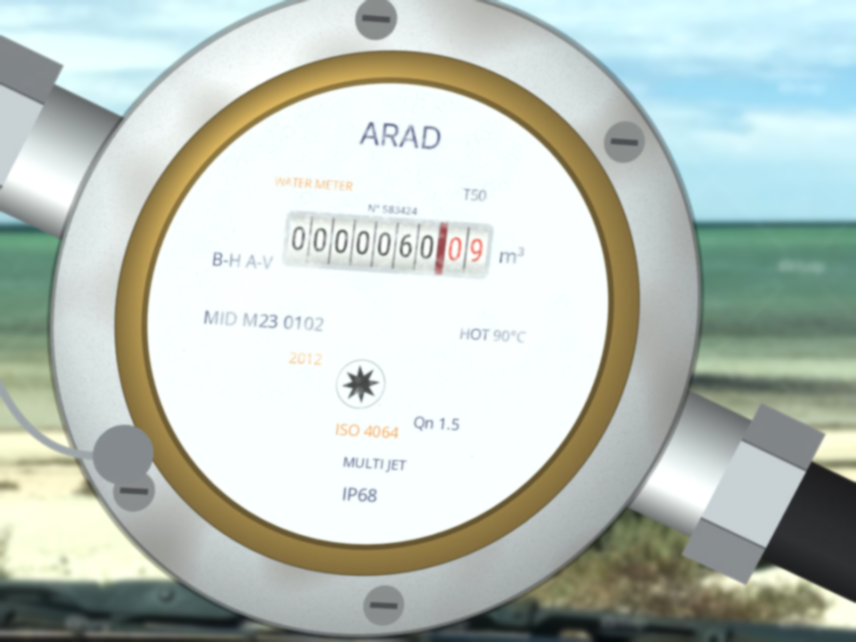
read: **60.09** m³
